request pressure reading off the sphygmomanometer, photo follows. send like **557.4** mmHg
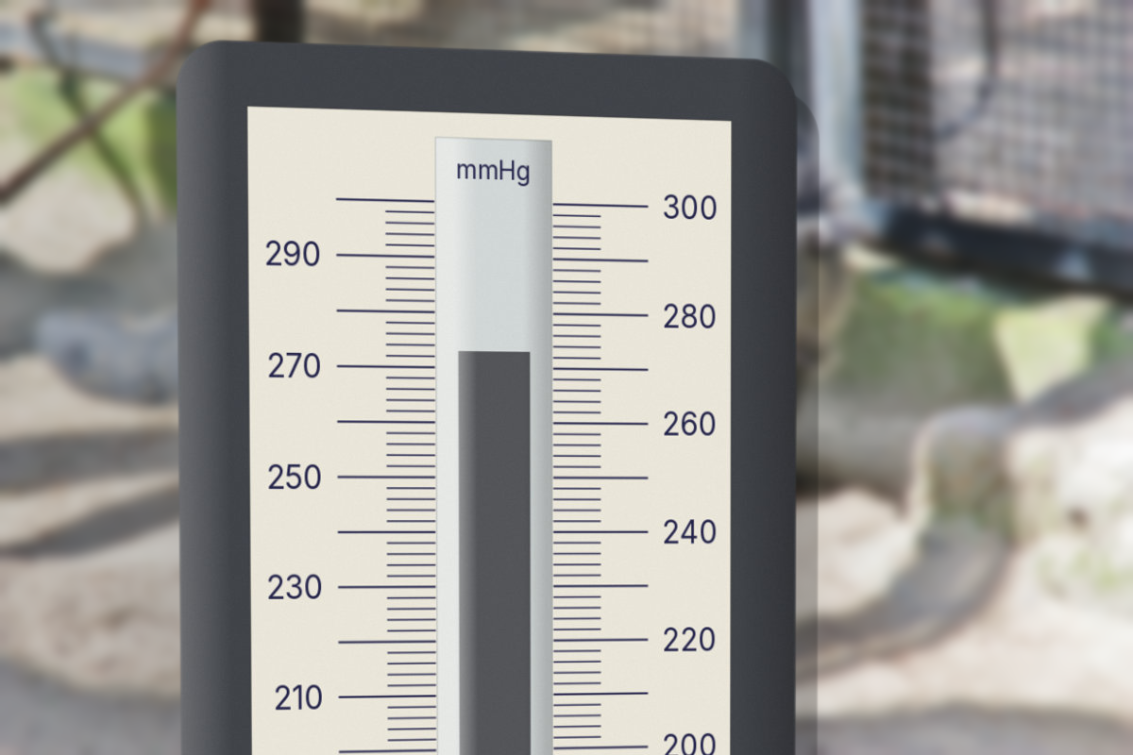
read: **273** mmHg
